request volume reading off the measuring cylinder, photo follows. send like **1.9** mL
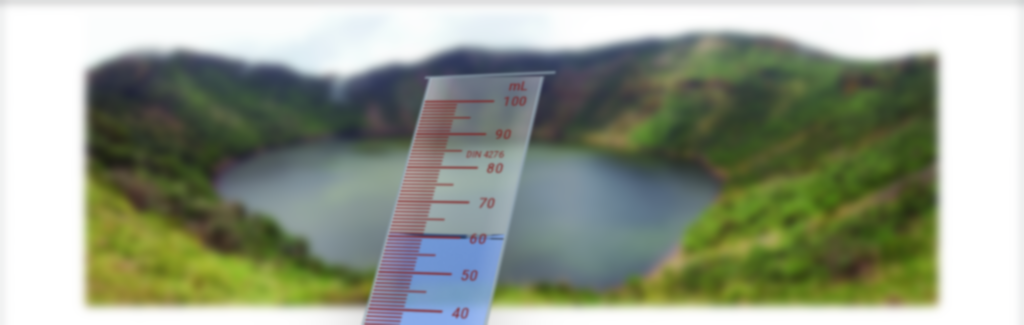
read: **60** mL
